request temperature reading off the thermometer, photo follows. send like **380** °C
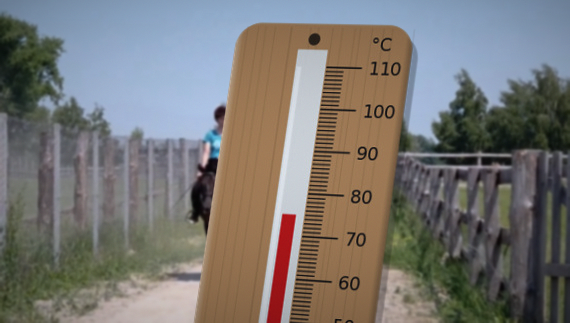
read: **75** °C
